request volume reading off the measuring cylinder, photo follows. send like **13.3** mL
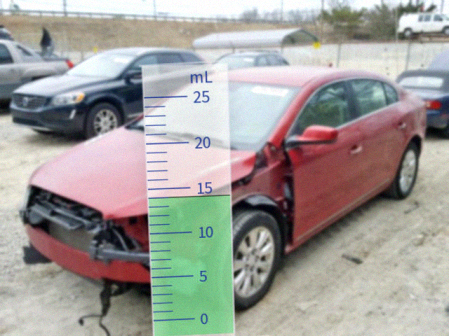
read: **14** mL
